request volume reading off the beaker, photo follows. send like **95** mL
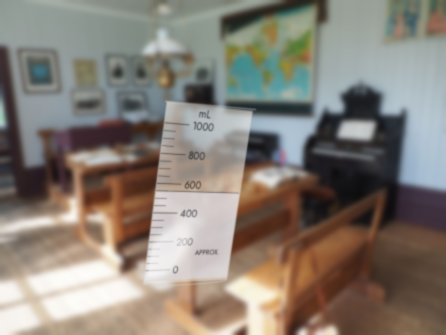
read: **550** mL
